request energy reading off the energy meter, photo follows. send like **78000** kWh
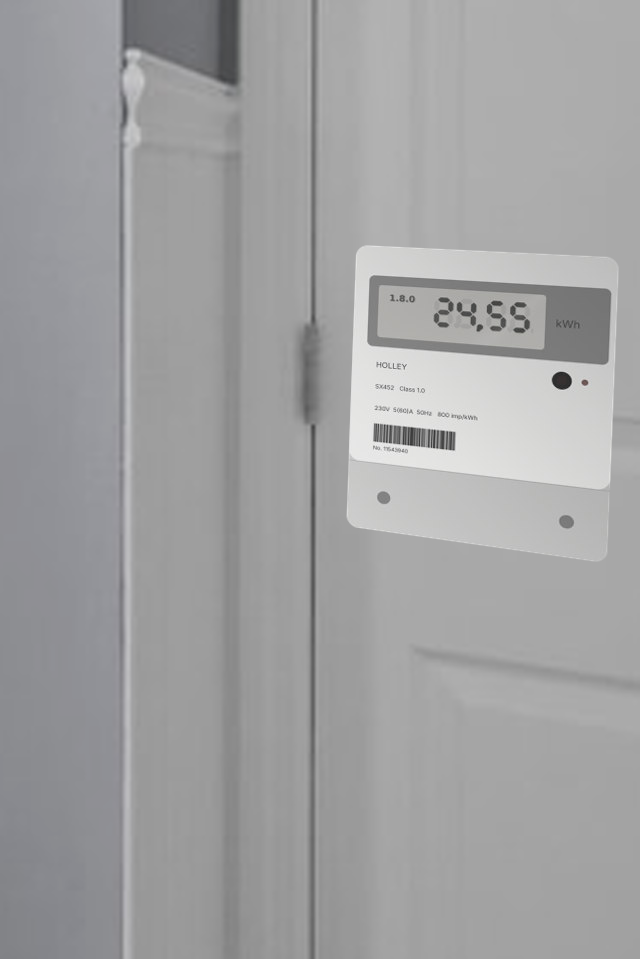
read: **24.55** kWh
